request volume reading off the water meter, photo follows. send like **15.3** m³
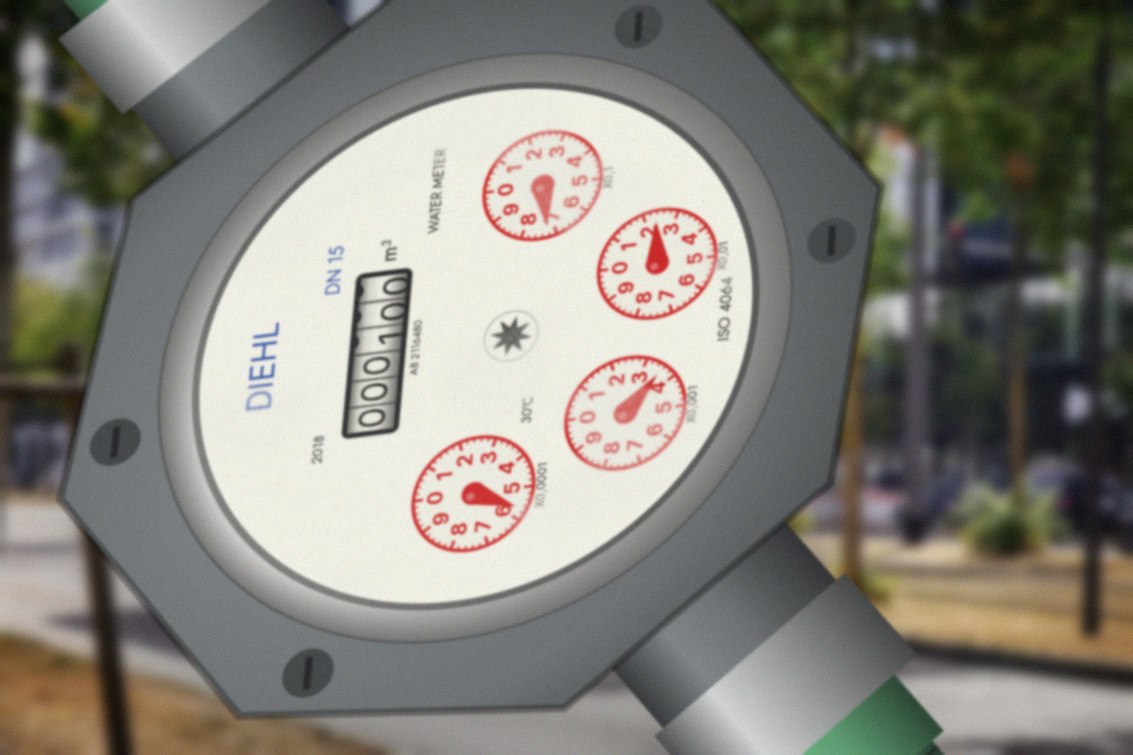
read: **99.7235** m³
